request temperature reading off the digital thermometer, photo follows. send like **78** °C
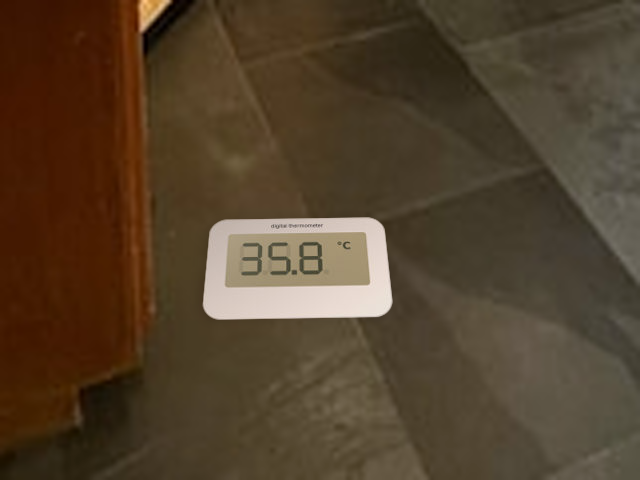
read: **35.8** °C
